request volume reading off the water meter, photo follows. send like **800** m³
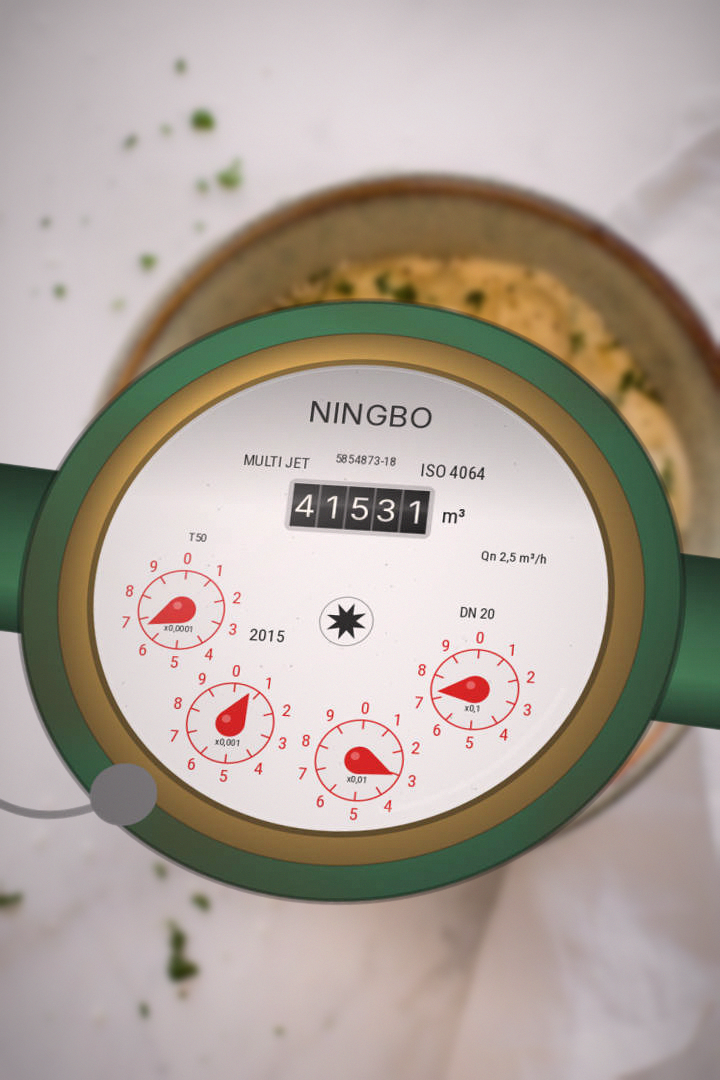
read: **41531.7306** m³
